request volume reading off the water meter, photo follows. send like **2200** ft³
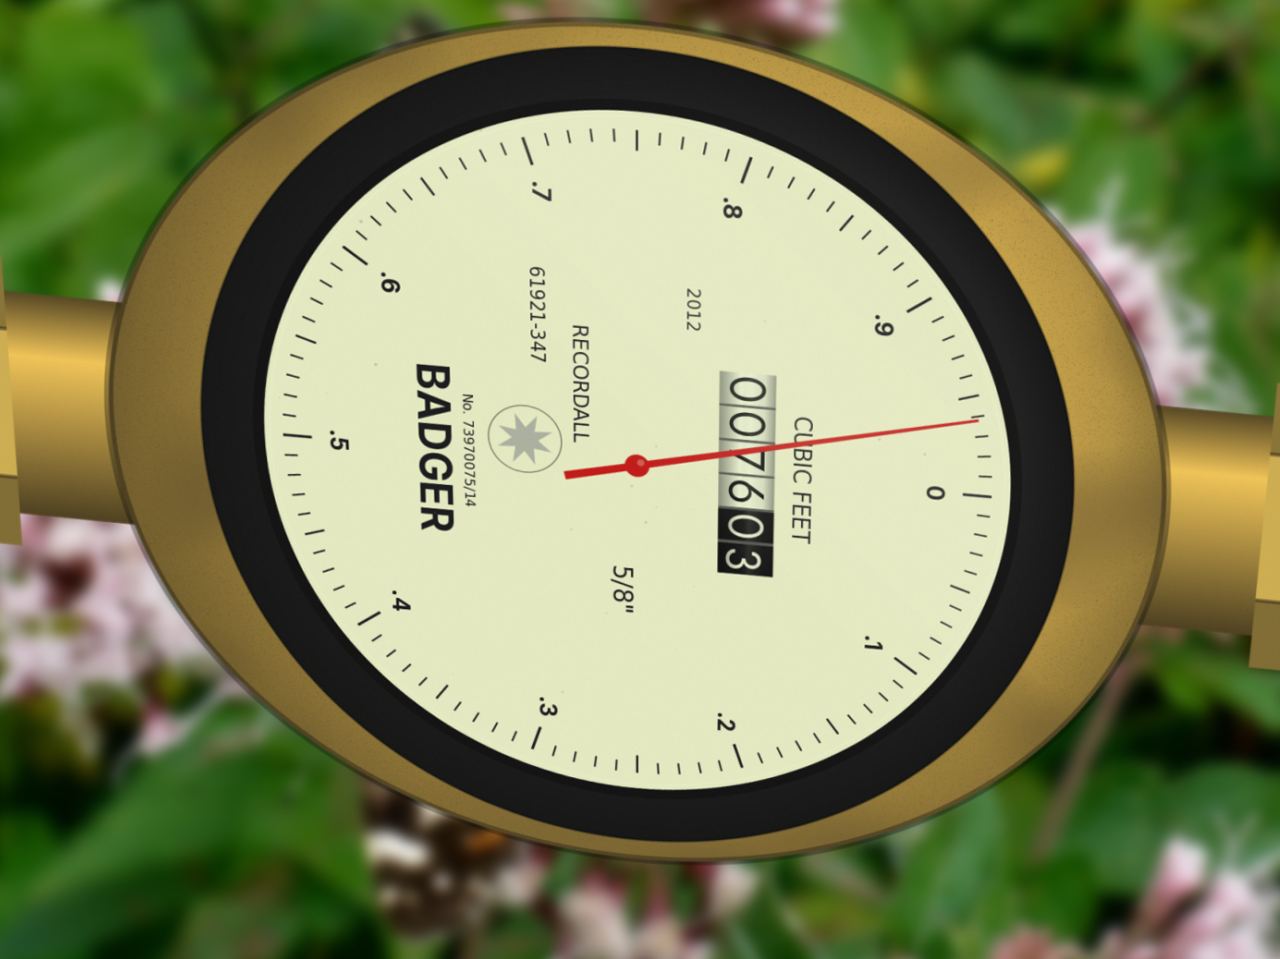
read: **7602.96** ft³
